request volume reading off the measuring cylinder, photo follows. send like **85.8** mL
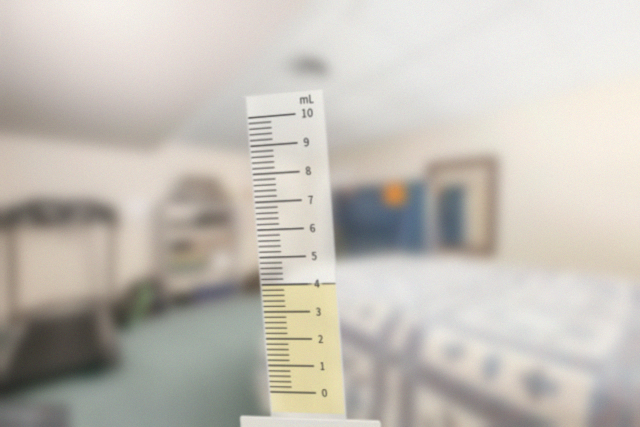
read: **4** mL
